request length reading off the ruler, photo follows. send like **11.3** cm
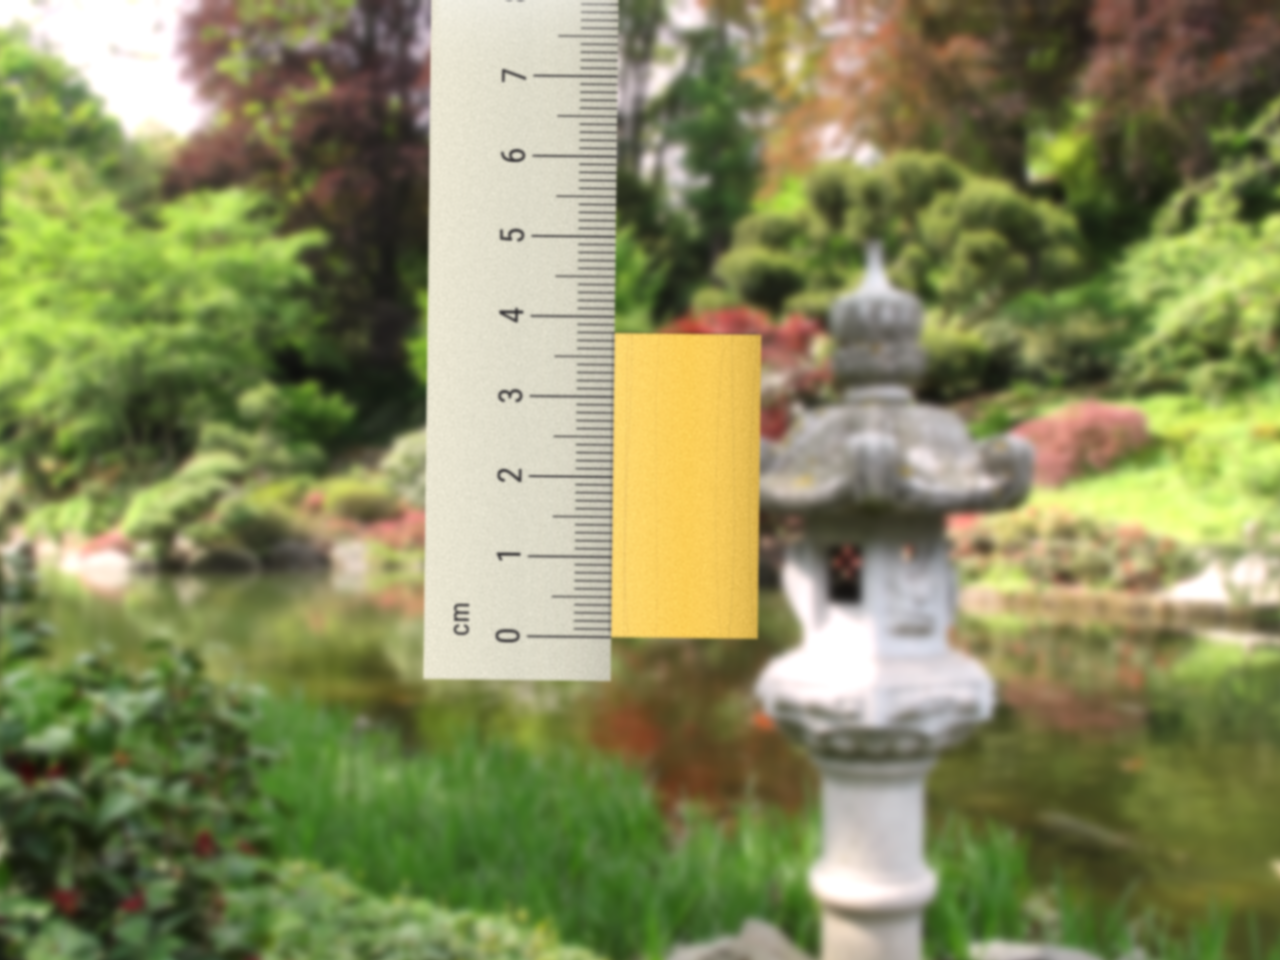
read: **3.8** cm
